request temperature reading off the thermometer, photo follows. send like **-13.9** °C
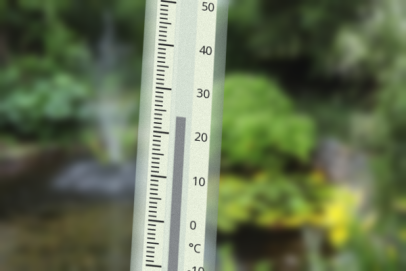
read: **24** °C
